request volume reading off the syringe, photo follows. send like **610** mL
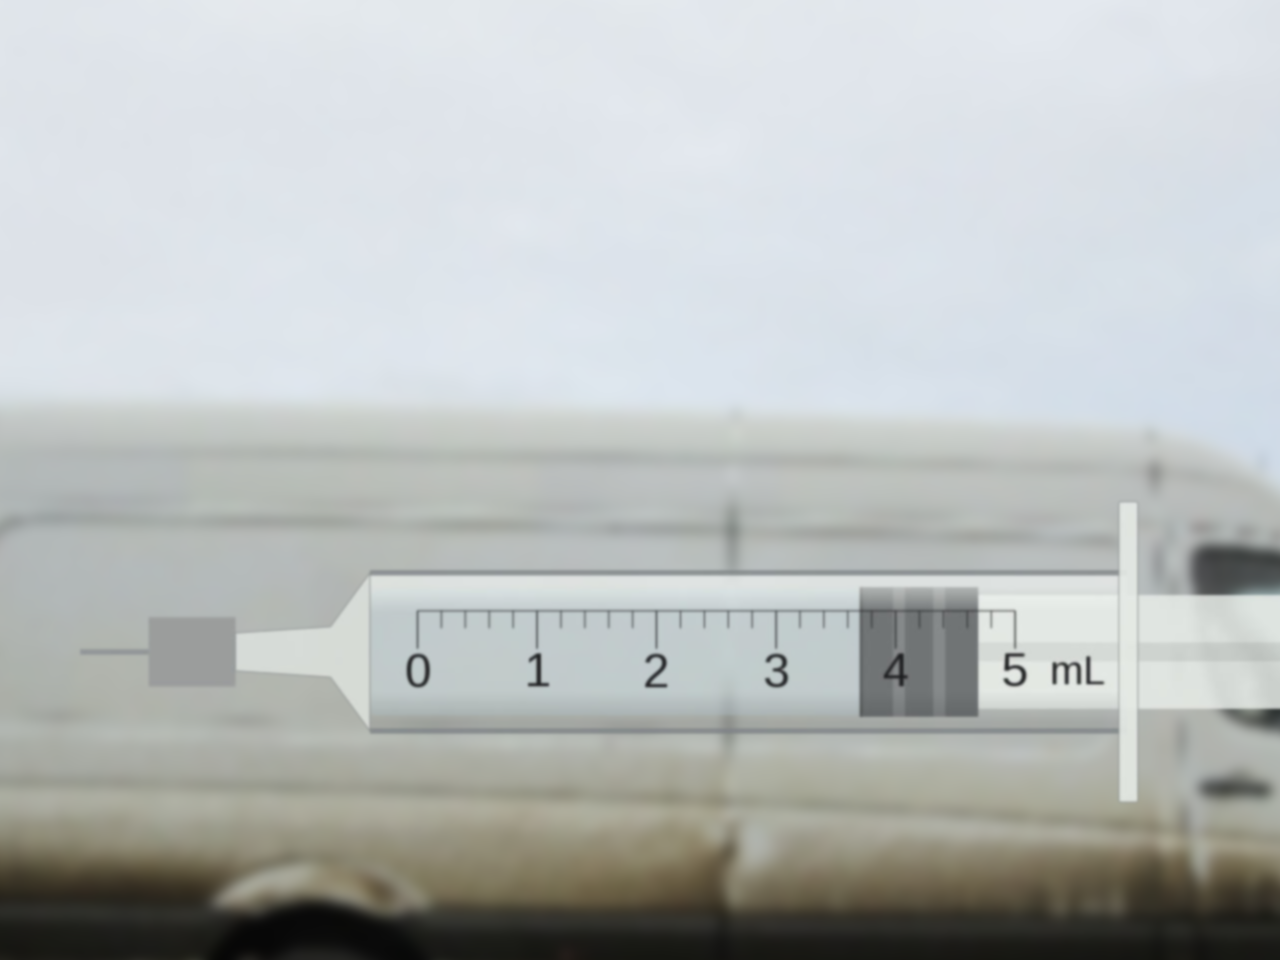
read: **3.7** mL
